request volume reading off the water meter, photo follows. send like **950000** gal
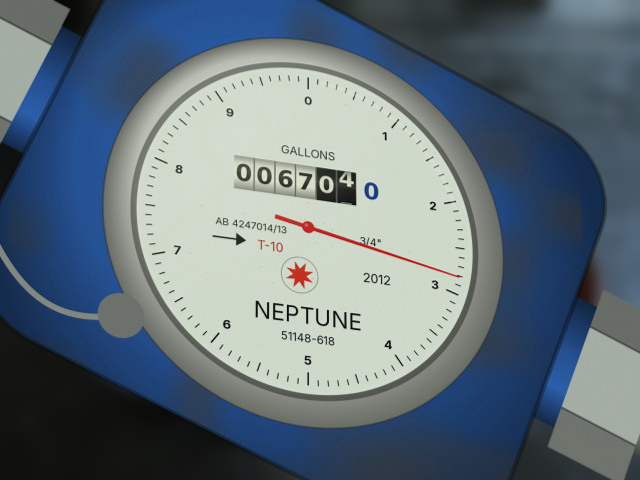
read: **67042.8** gal
